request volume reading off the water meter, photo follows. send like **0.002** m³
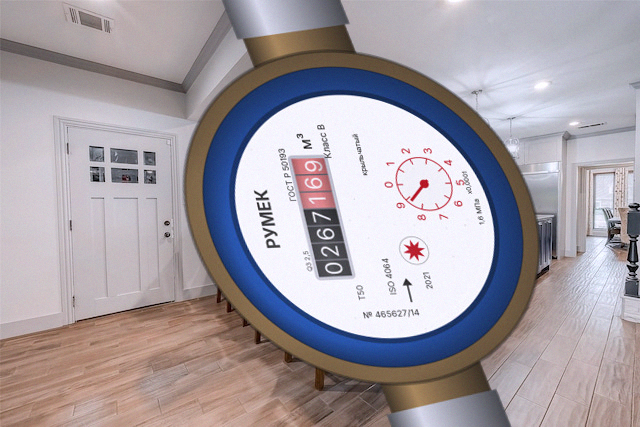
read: **267.1688** m³
